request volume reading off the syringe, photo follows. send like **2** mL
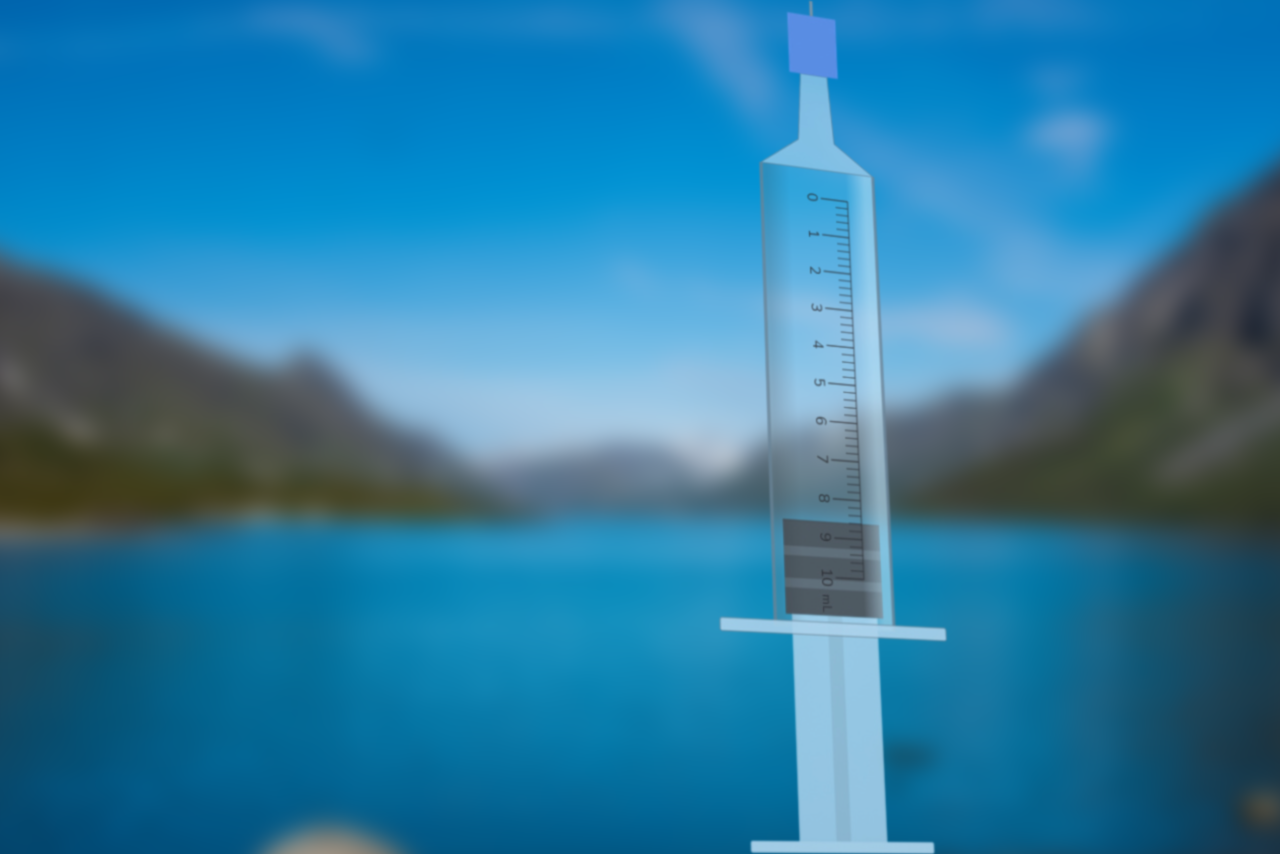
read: **8.6** mL
